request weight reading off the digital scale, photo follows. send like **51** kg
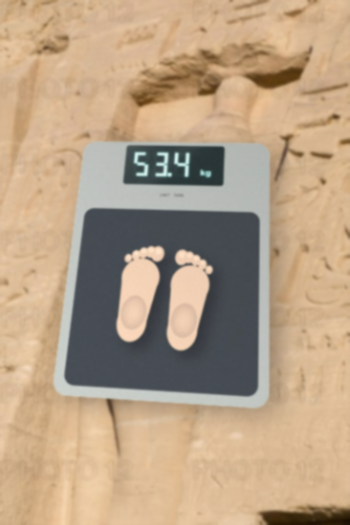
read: **53.4** kg
